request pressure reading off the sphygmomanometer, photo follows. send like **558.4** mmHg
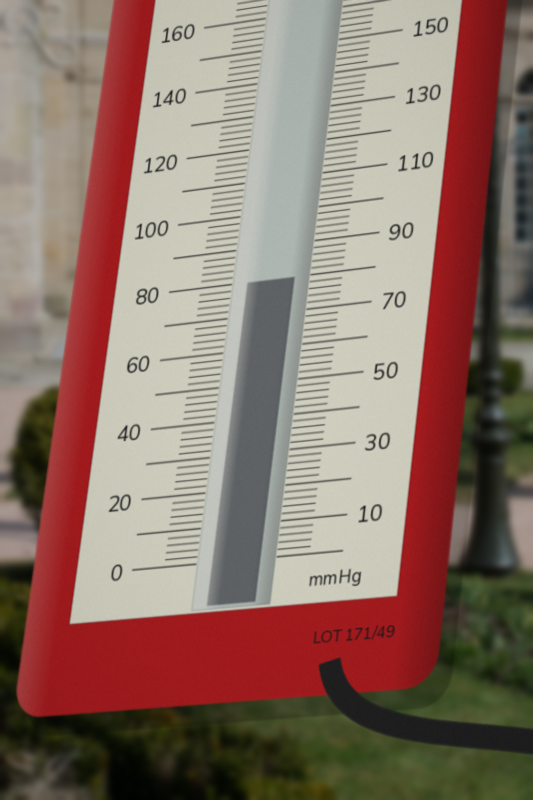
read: **80** mmHg
